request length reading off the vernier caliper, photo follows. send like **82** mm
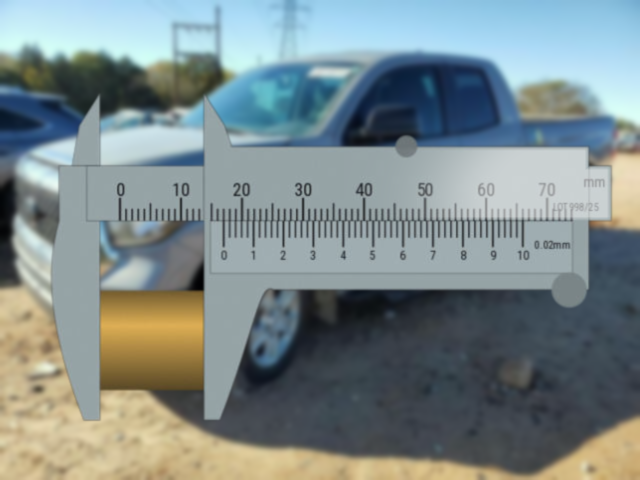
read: **17.0** mm
